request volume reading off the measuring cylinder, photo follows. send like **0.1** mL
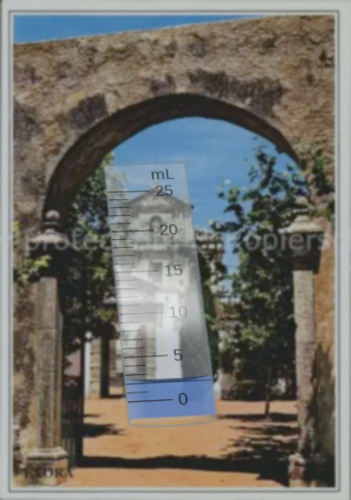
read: **2** mL
